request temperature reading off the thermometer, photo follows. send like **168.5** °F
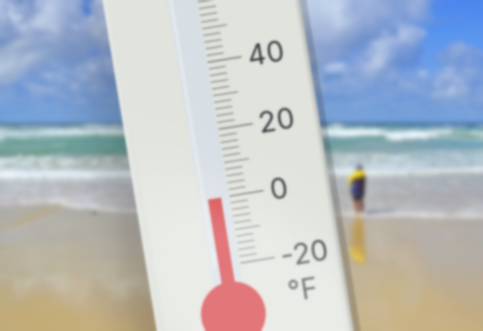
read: **0** °F
